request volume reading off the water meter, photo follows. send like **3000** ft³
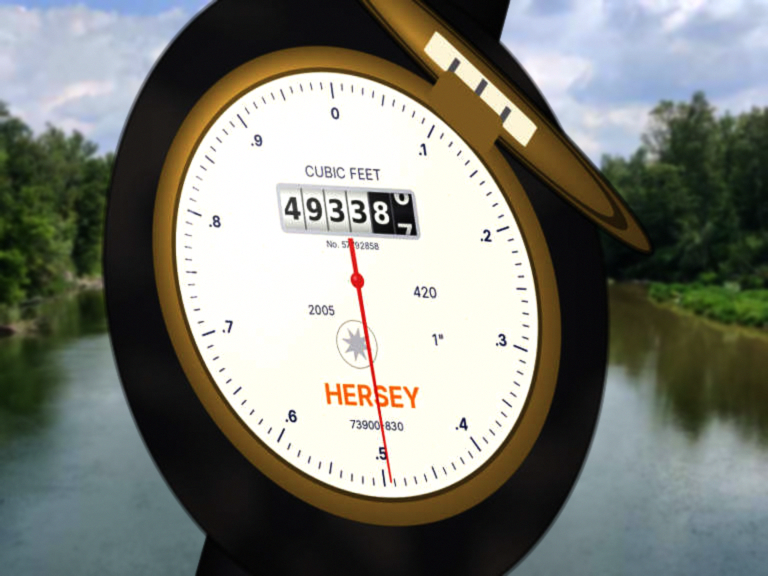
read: **493386.49** ft³
